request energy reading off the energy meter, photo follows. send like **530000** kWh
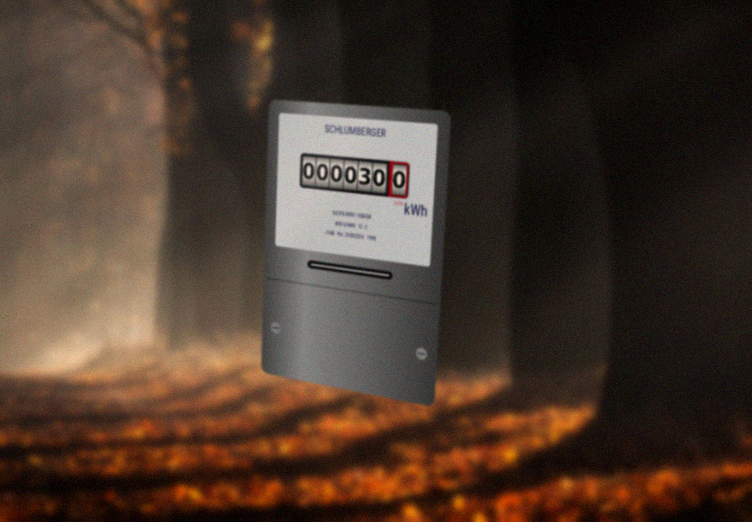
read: **30.0** kWh
